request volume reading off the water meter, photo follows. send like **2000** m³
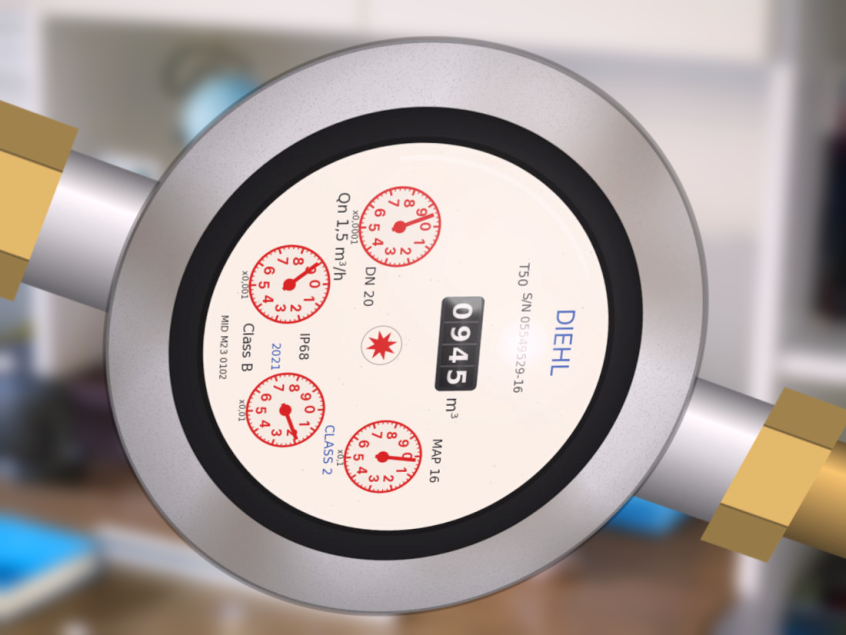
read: **945.0189** m³
